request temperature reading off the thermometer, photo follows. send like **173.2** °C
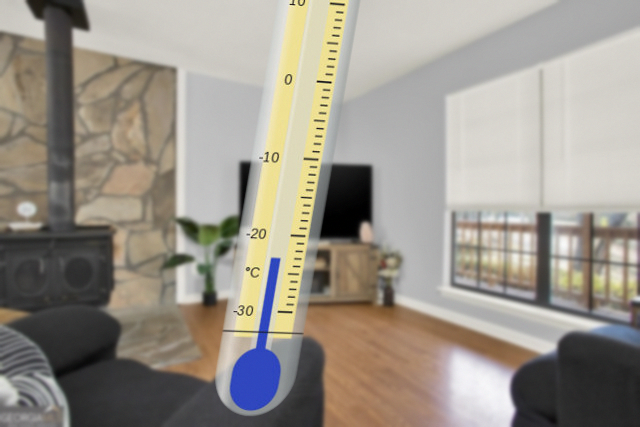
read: **-23** °C
